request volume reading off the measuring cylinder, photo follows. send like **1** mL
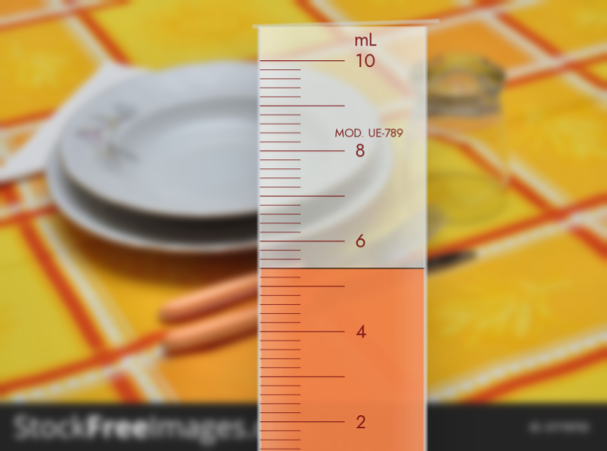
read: **5.4** mL
